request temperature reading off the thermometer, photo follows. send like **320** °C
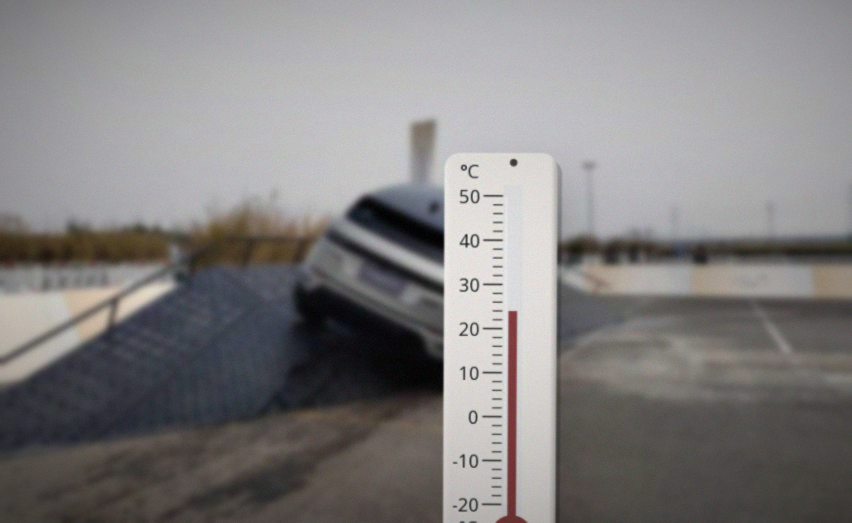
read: **24** °C
